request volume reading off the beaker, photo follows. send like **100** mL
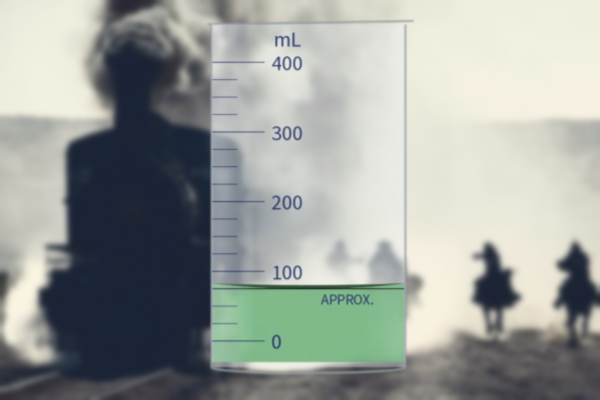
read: **75** mL
